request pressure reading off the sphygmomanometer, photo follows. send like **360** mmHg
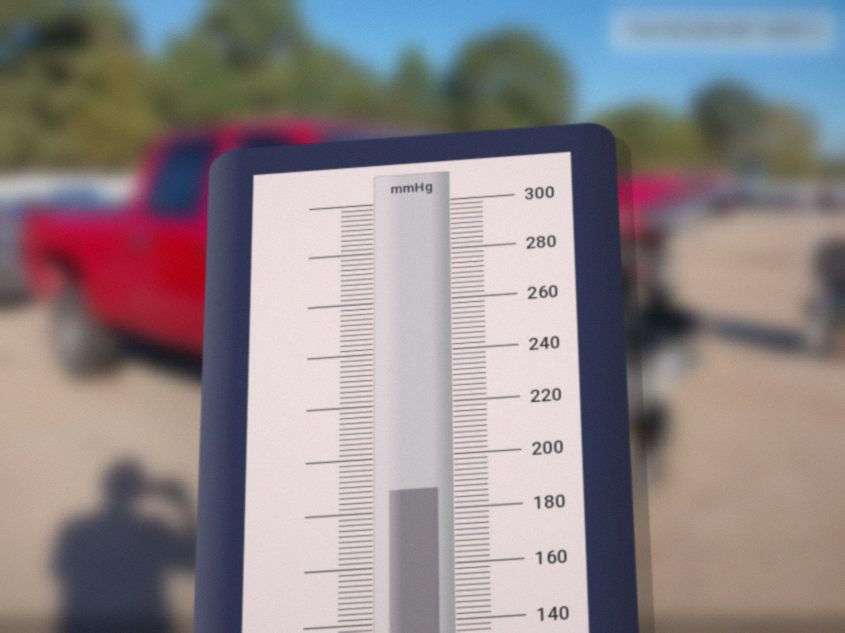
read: **188** mmHg
